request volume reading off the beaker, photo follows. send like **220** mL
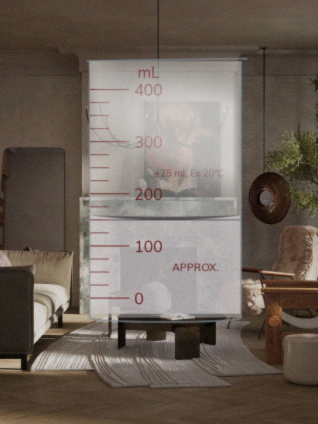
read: **150** mL
